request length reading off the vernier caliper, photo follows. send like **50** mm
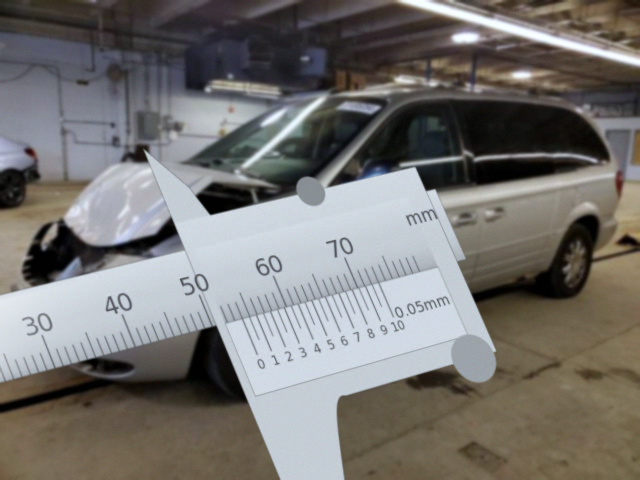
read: **54.0** mm
